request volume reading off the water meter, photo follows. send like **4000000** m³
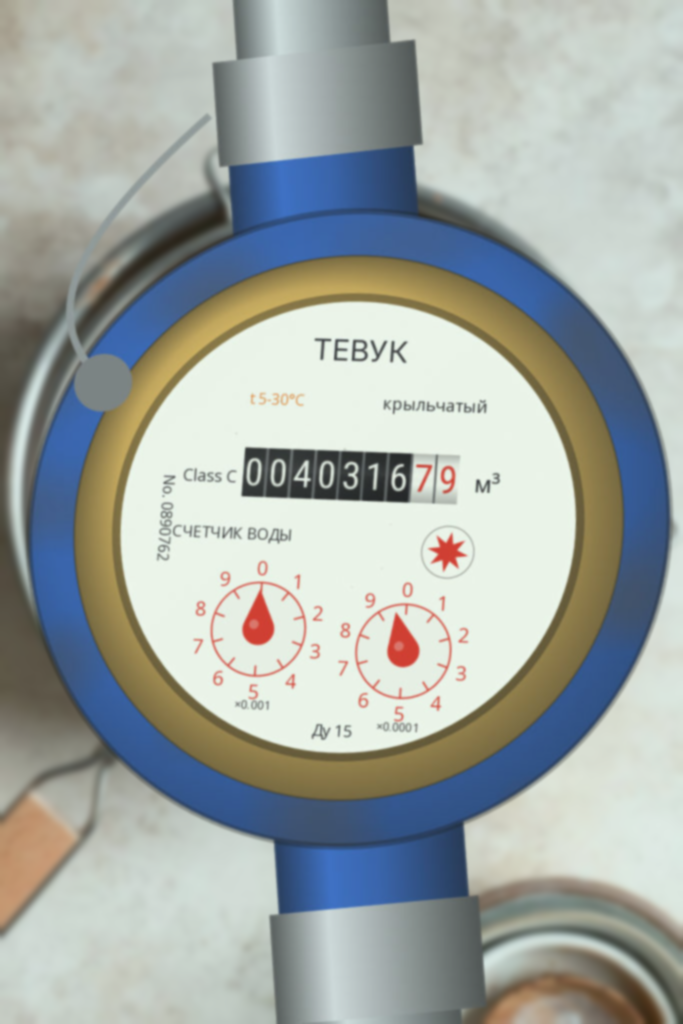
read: **40316.7899** m³
